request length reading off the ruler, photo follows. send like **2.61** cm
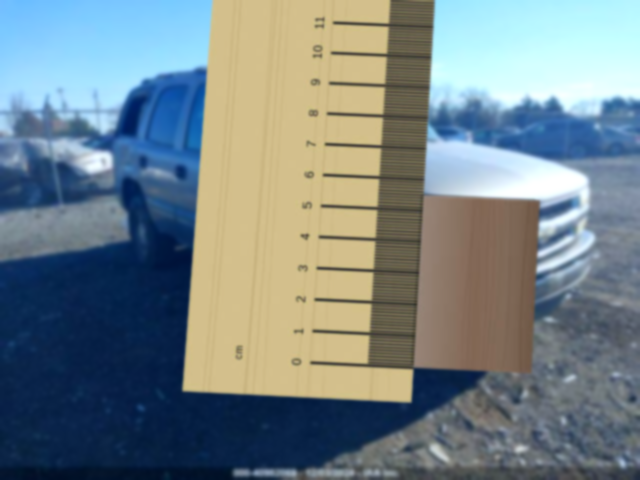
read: **5.5** cm
